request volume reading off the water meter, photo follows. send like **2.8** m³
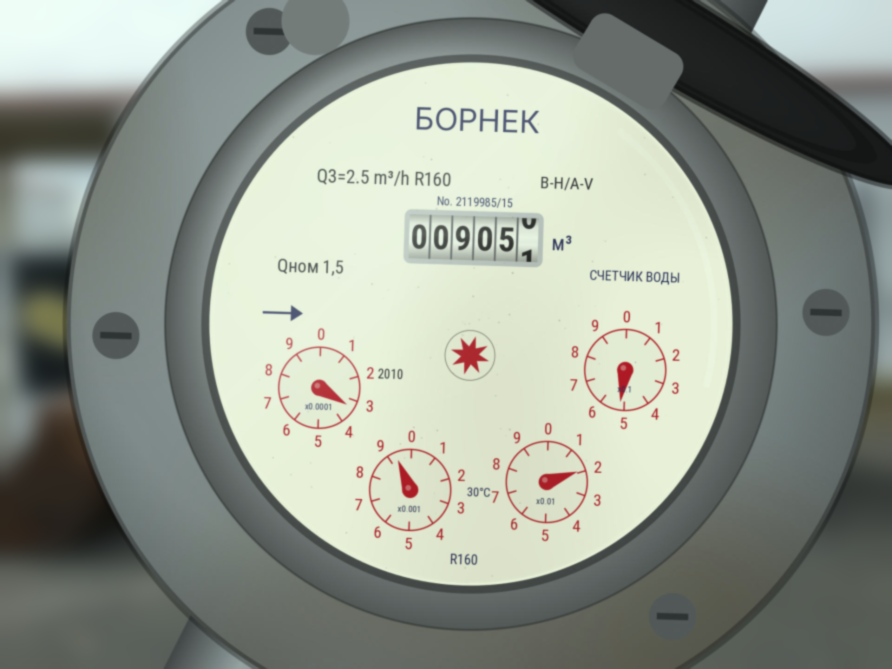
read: **9050.5193** m³
